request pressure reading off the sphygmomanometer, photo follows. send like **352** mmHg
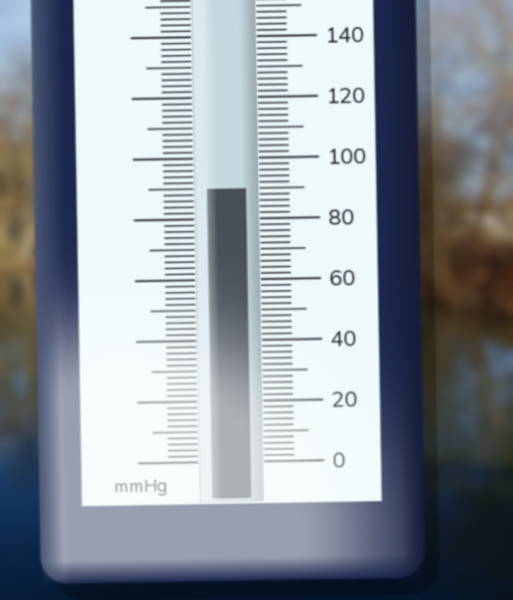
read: **90** mmHg
